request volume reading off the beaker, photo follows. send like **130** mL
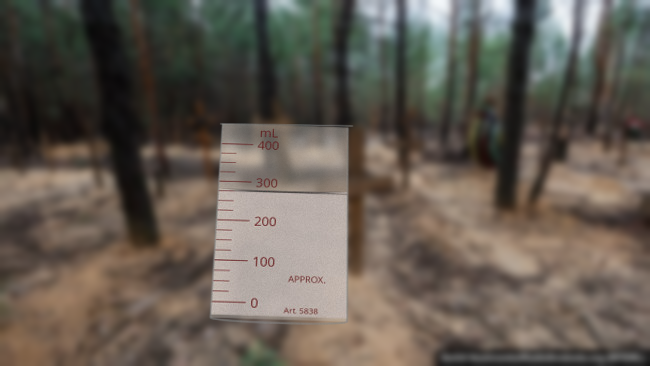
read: **275** mL
